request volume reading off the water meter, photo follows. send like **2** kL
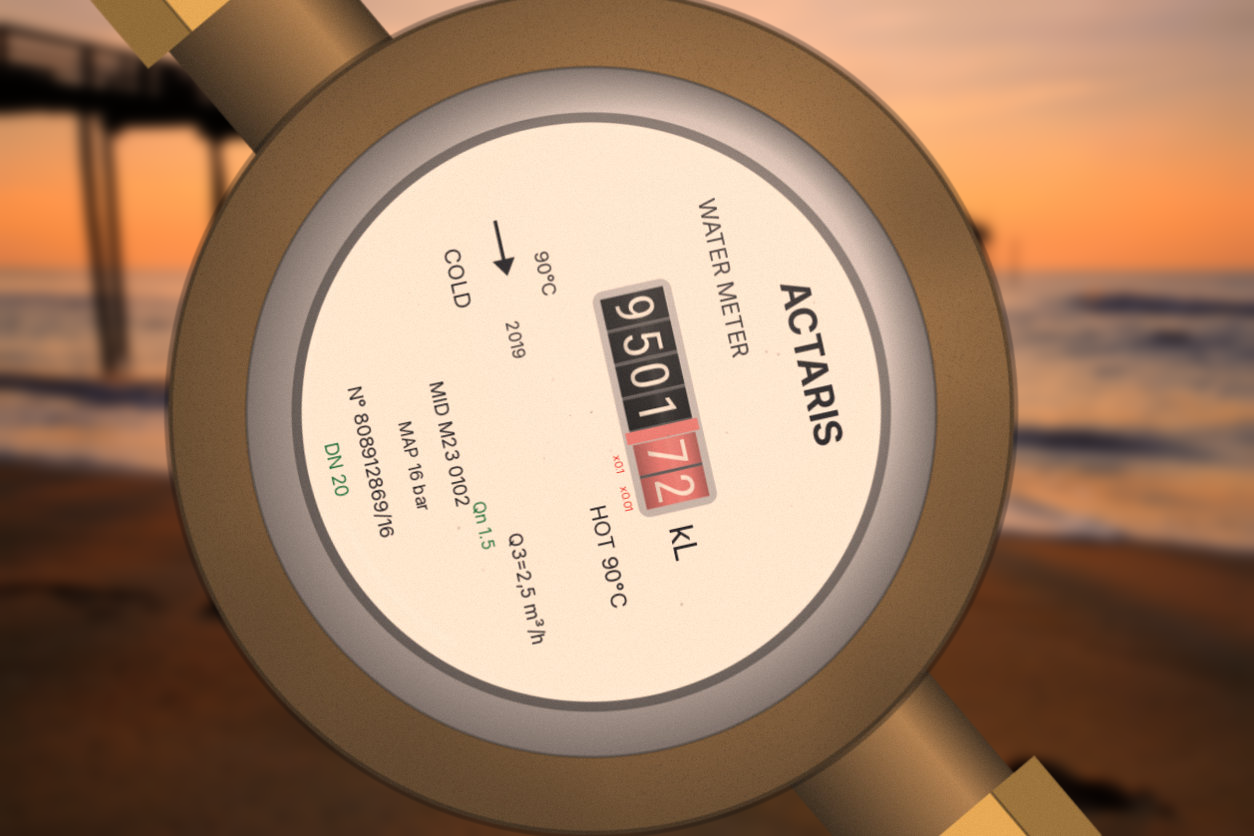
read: **9501.72** kL
